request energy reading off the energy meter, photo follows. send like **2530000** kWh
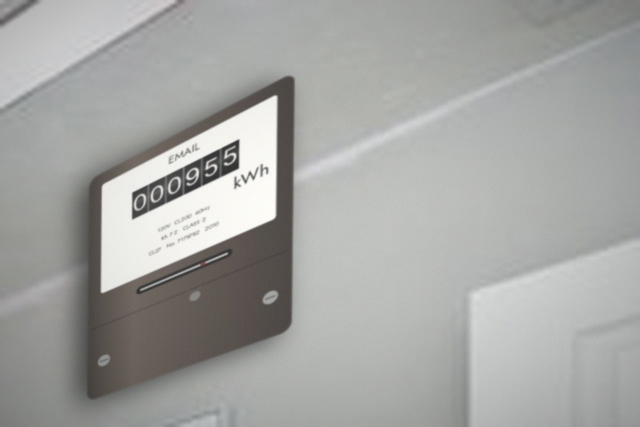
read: **955** kWh
